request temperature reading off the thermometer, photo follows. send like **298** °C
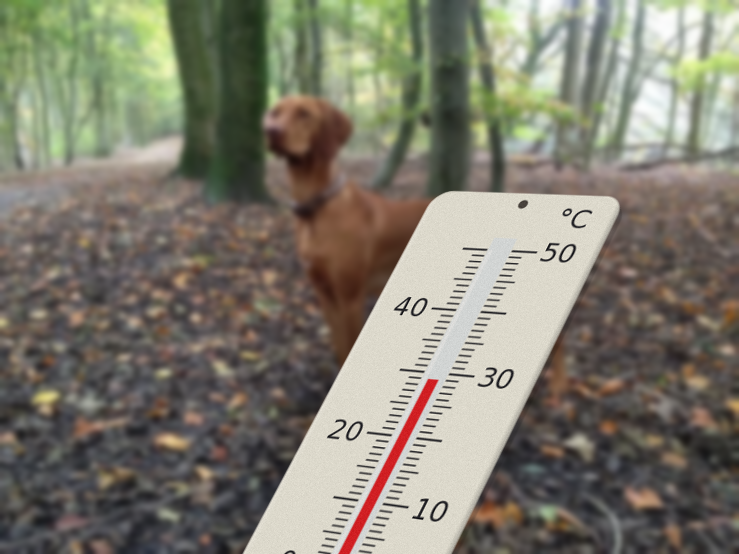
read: **29** °C
